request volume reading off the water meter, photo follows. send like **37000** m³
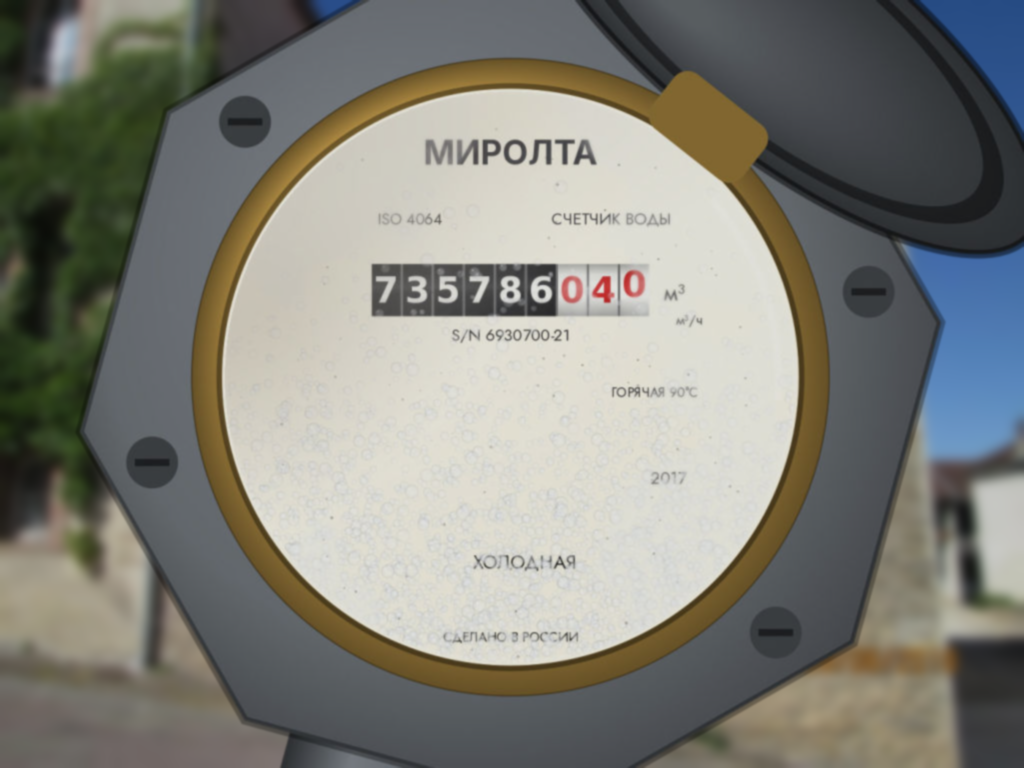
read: **735786.040** m³
